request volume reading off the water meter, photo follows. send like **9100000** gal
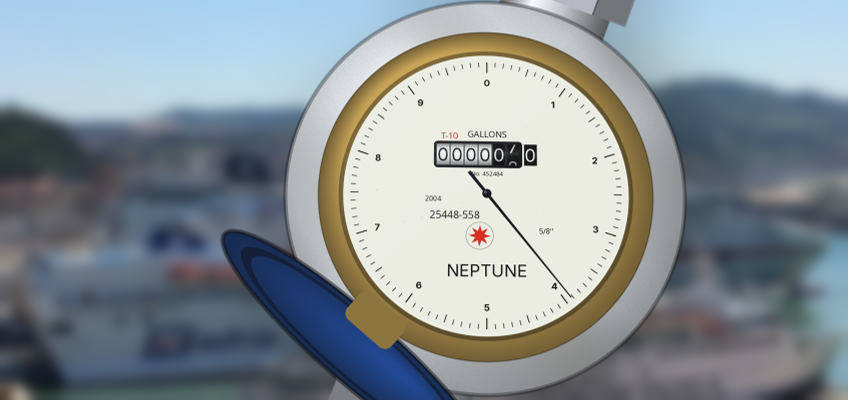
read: **73.9** gal
